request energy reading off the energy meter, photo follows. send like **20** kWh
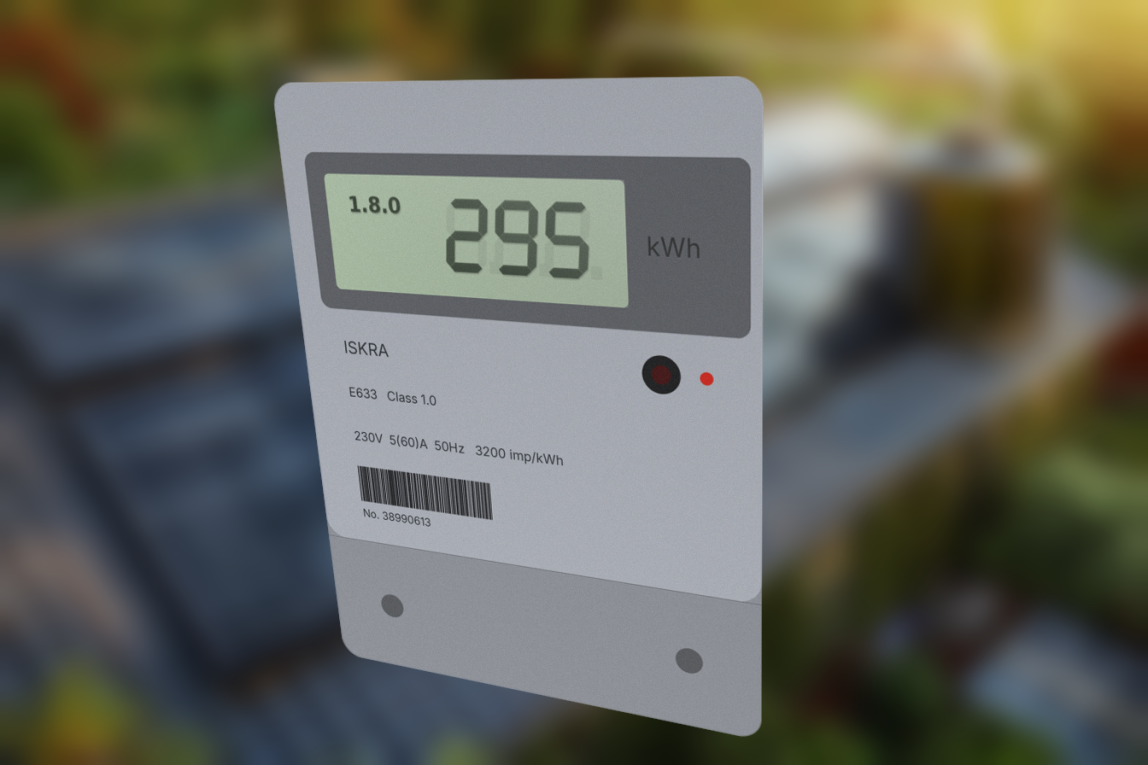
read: **295** kWh
